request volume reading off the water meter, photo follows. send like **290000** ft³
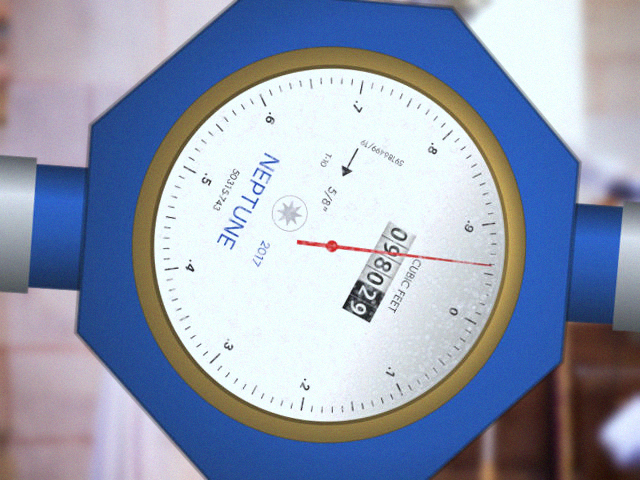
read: **98028.94** ft³
